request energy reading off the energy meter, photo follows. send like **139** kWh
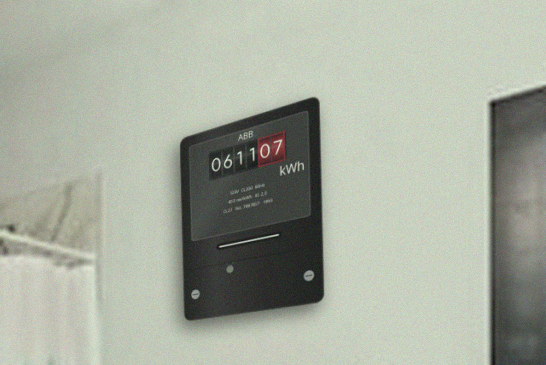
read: **611.07** kWh
